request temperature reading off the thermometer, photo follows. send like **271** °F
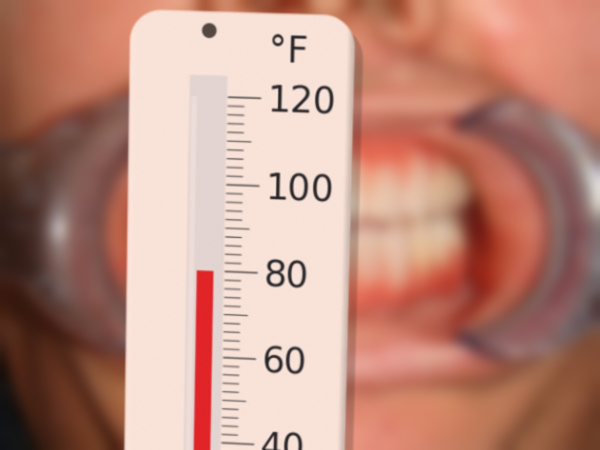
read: **80** °F
